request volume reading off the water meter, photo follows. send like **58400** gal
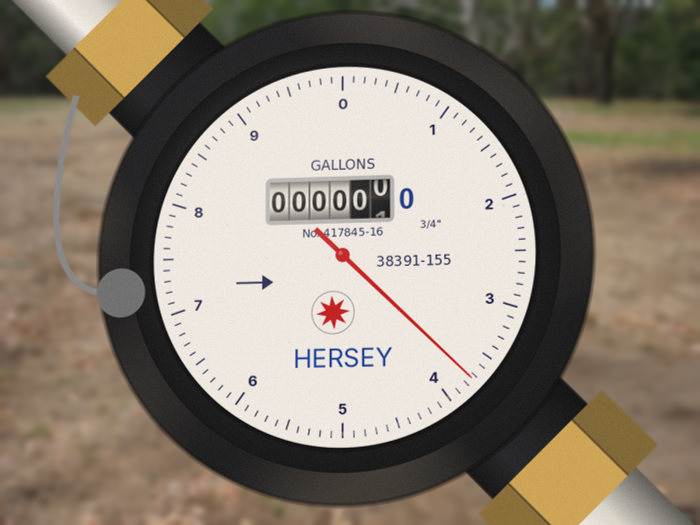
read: **3.7** gal
